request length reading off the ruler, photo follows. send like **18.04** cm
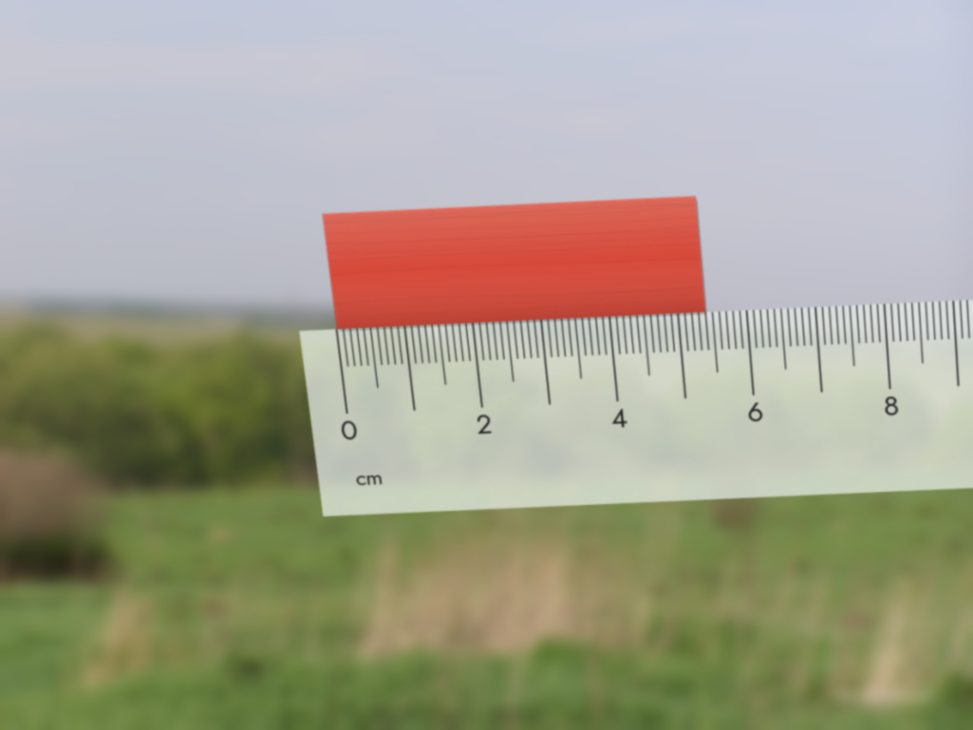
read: **5.4** cm
